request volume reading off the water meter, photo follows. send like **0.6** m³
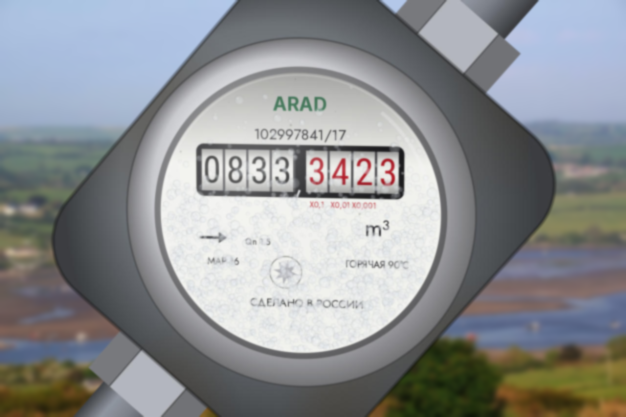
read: **833.3423** m³
